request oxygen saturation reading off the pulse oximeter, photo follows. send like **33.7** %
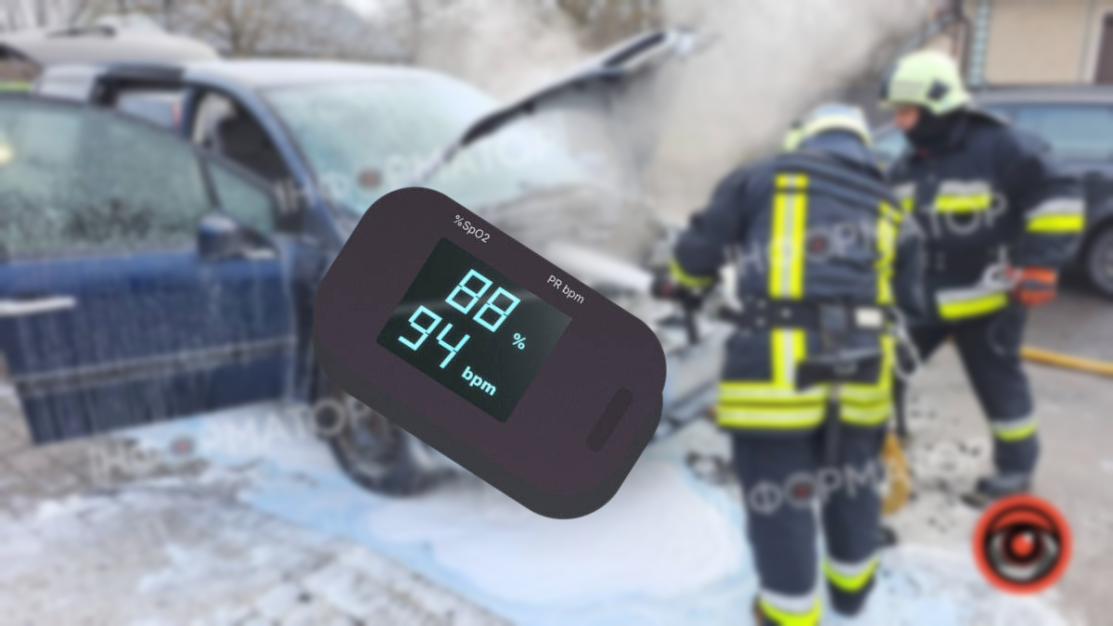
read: **88** %
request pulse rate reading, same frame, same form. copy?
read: **94** bpm
